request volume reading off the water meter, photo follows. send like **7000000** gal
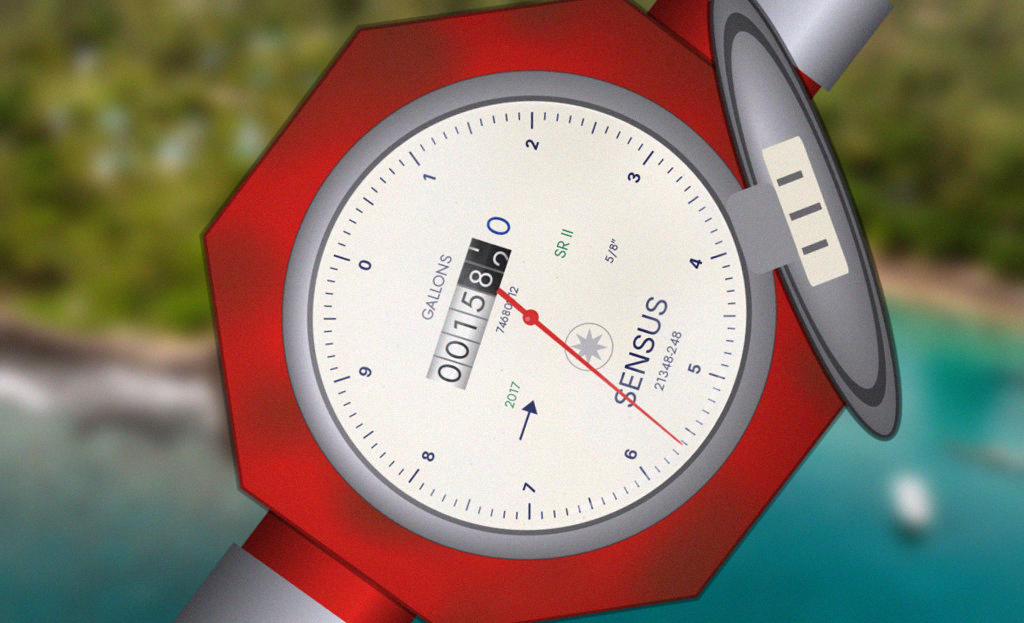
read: **15815.6** gal
